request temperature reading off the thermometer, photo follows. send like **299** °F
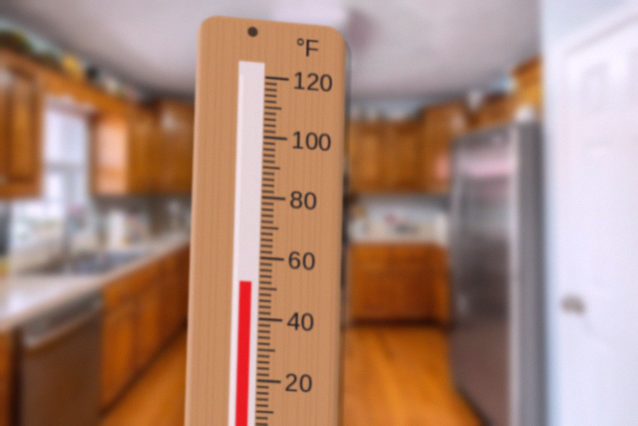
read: **52** °F
